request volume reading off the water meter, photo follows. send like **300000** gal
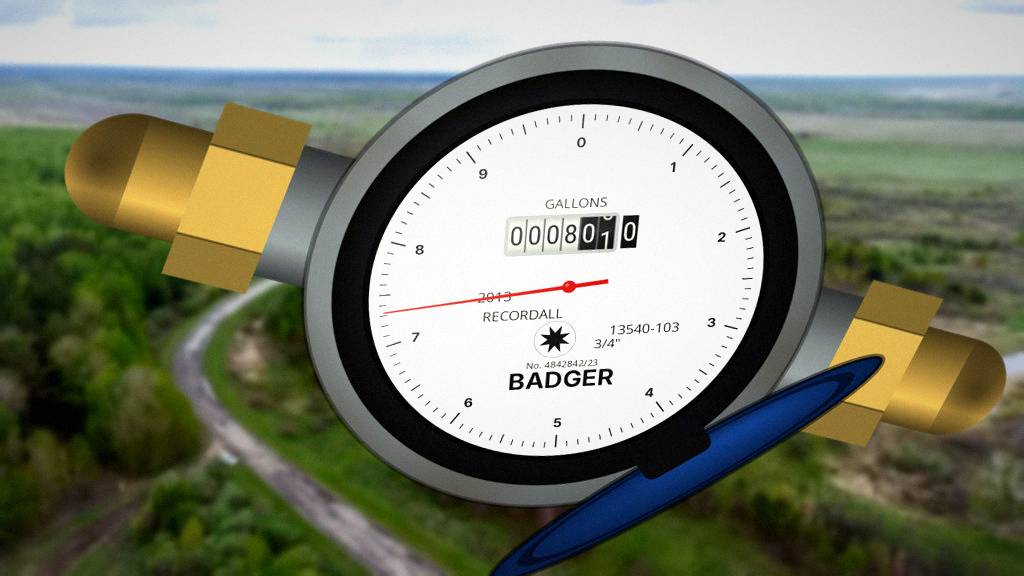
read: **8007.3** gal
